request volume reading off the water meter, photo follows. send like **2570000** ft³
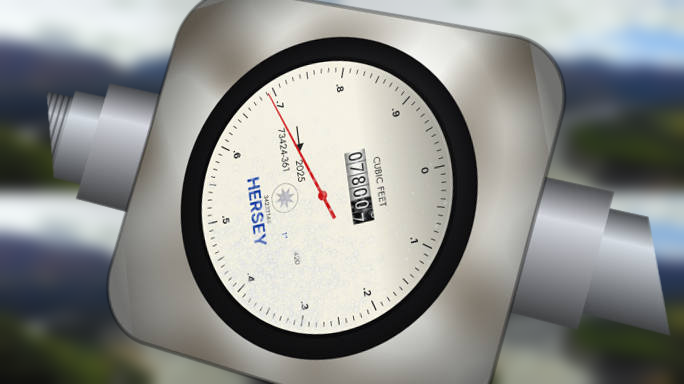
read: **78006.69** ft³
